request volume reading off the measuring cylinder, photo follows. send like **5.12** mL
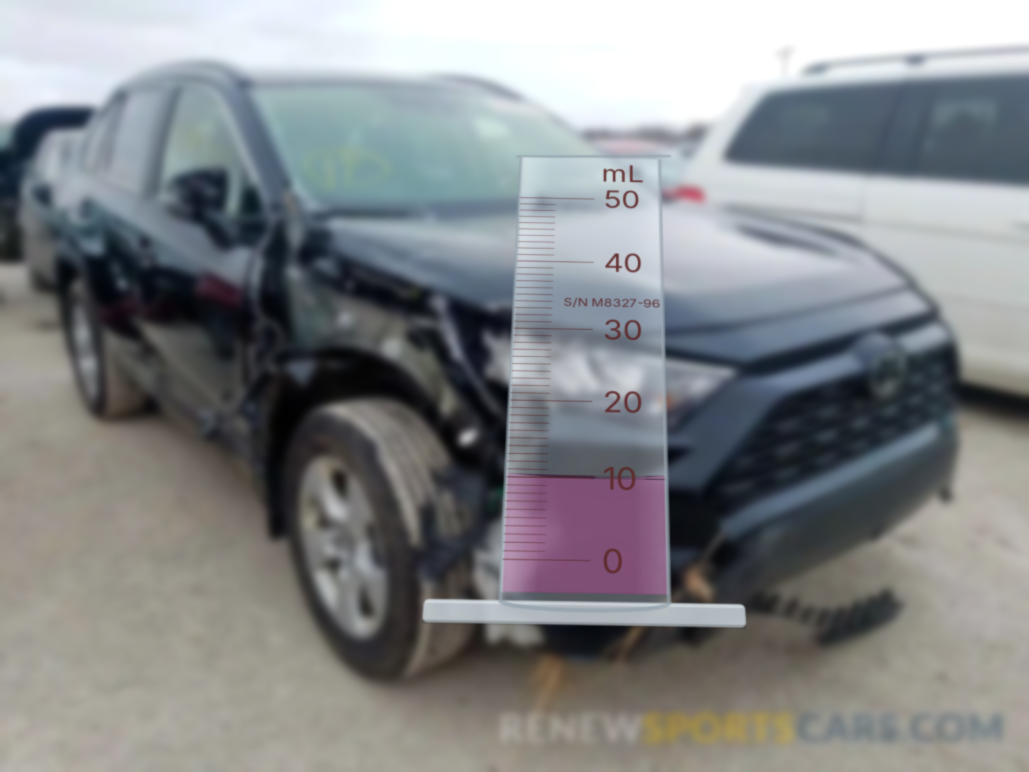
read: **10** mL
